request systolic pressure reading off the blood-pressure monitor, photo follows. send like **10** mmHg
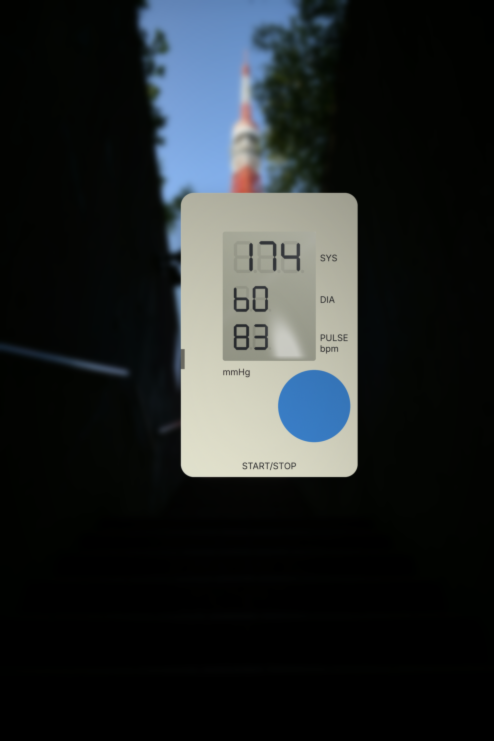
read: **174** mmHg
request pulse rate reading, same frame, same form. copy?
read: **83** bpm
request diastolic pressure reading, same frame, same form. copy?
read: **60** mmHg
